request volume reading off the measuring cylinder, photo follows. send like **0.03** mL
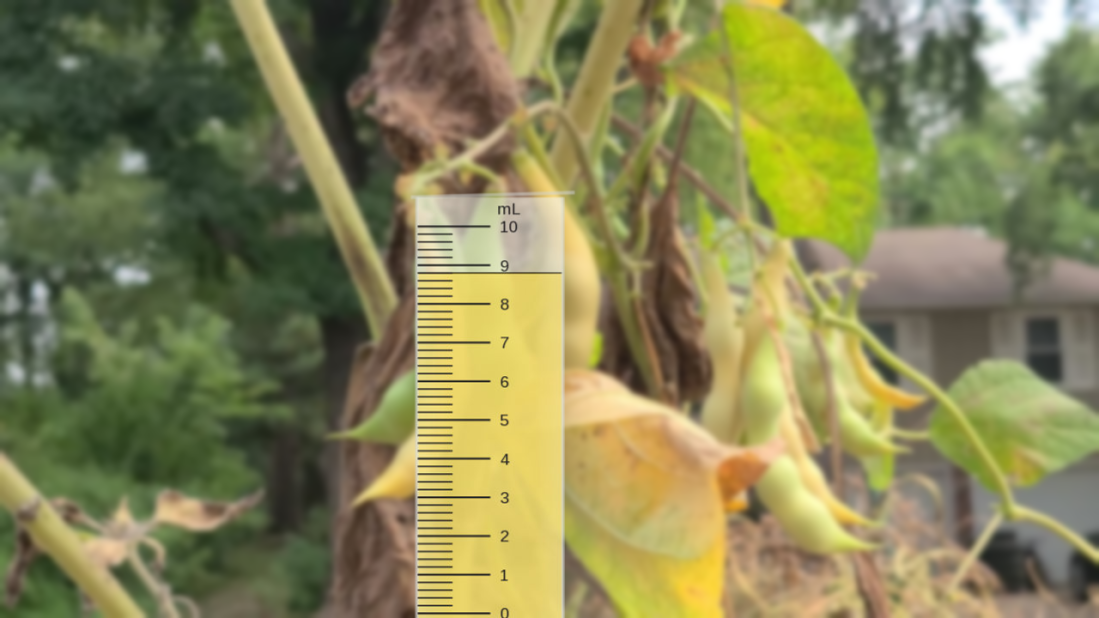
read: **8.8** mL
